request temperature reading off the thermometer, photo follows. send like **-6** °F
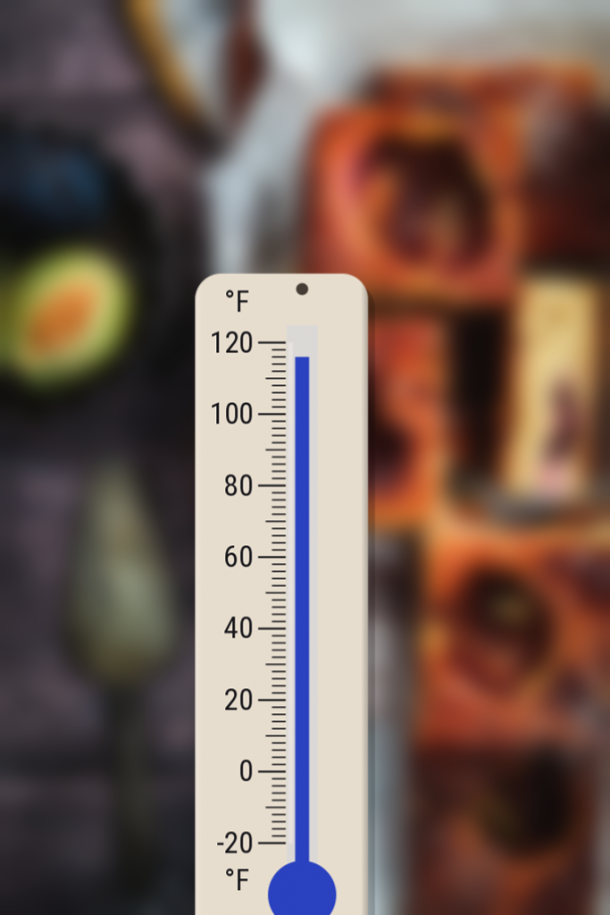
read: **116** °F
